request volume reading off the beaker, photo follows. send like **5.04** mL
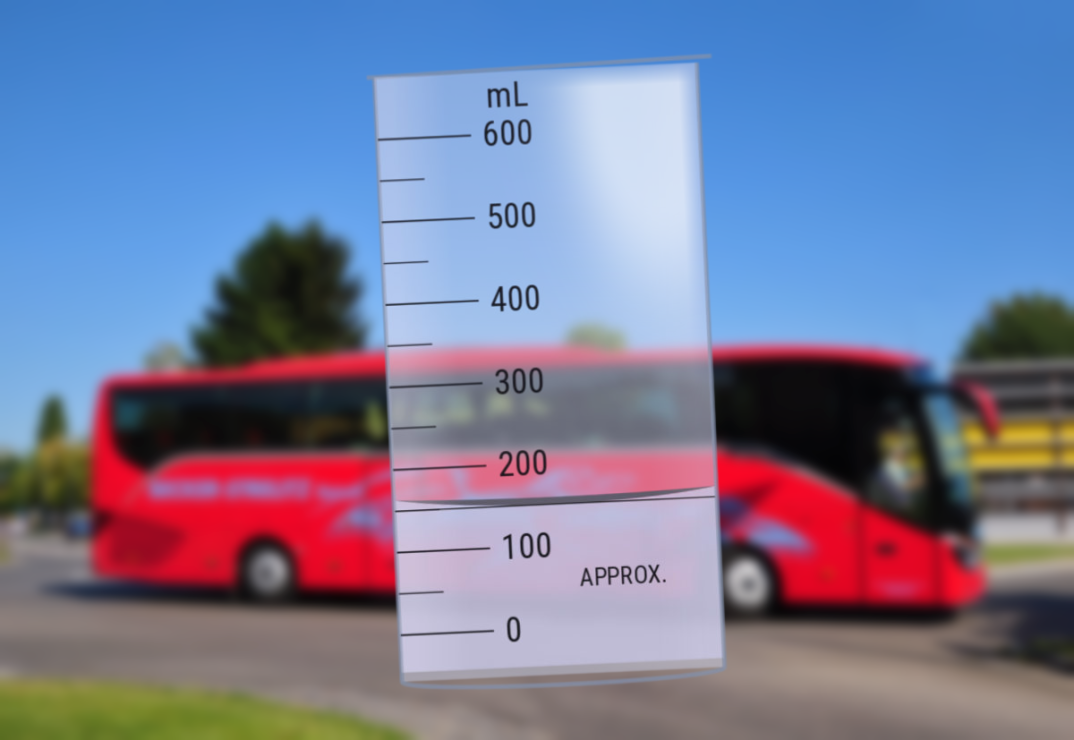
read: **150** mL
